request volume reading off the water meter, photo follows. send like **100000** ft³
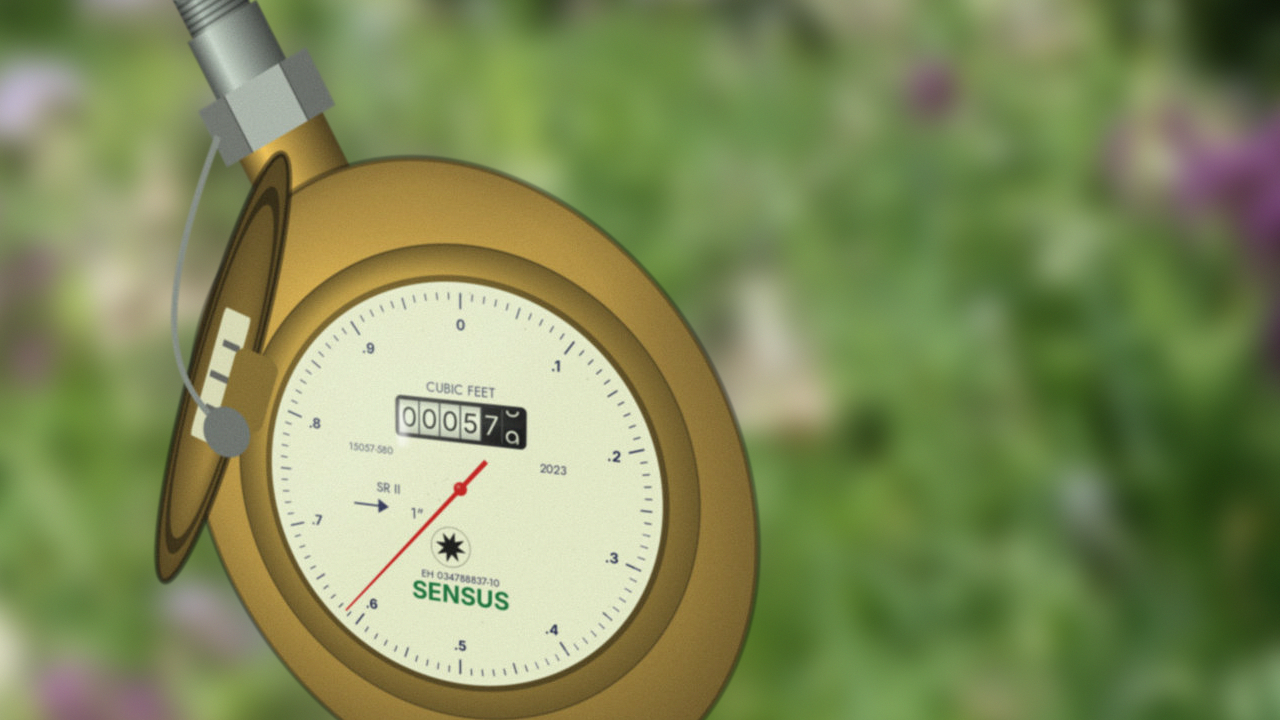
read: **578.61** ft³
